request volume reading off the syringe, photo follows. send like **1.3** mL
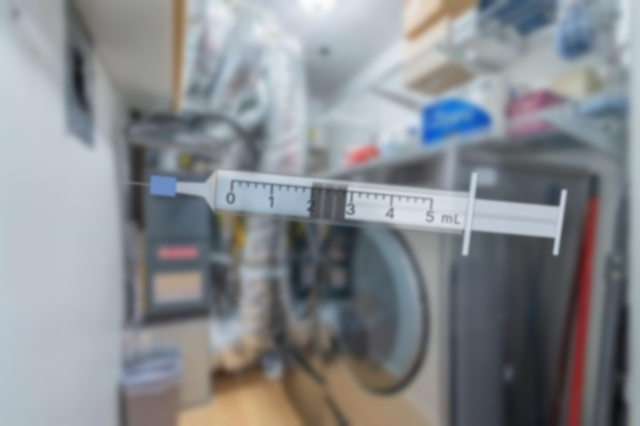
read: **2** mL
